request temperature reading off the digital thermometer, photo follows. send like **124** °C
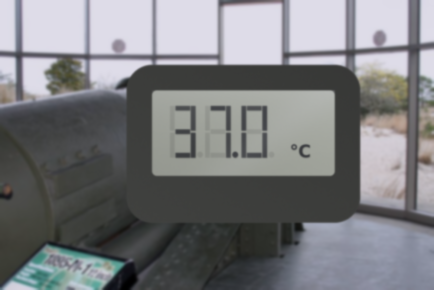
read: **37.0** °C
